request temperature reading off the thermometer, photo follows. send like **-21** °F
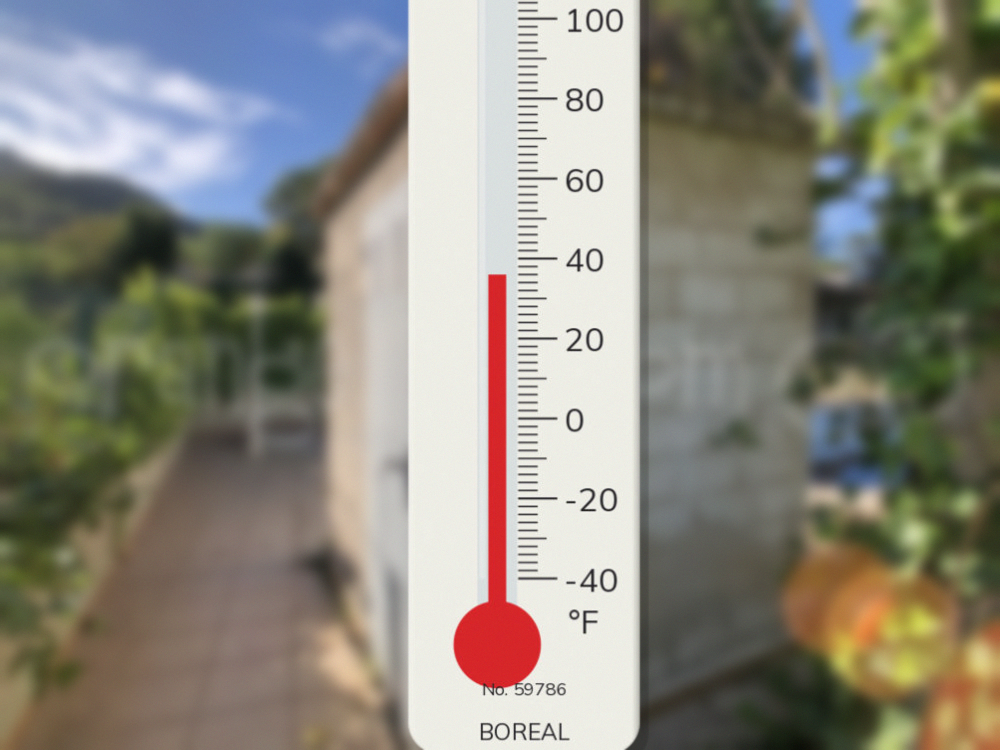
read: **36** °F
